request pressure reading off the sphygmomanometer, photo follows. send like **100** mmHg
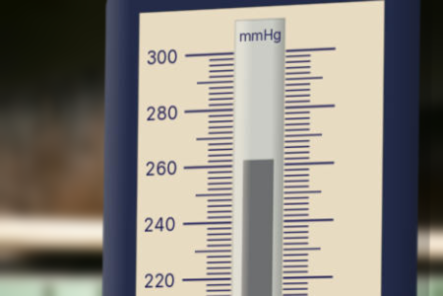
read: **262** mmHg
